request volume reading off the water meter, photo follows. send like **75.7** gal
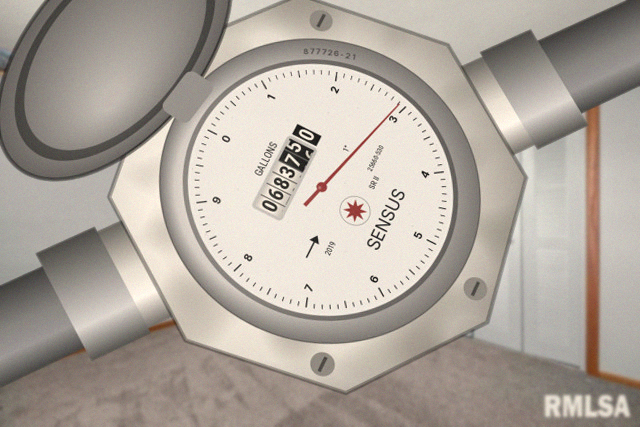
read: **683752.9** gal
